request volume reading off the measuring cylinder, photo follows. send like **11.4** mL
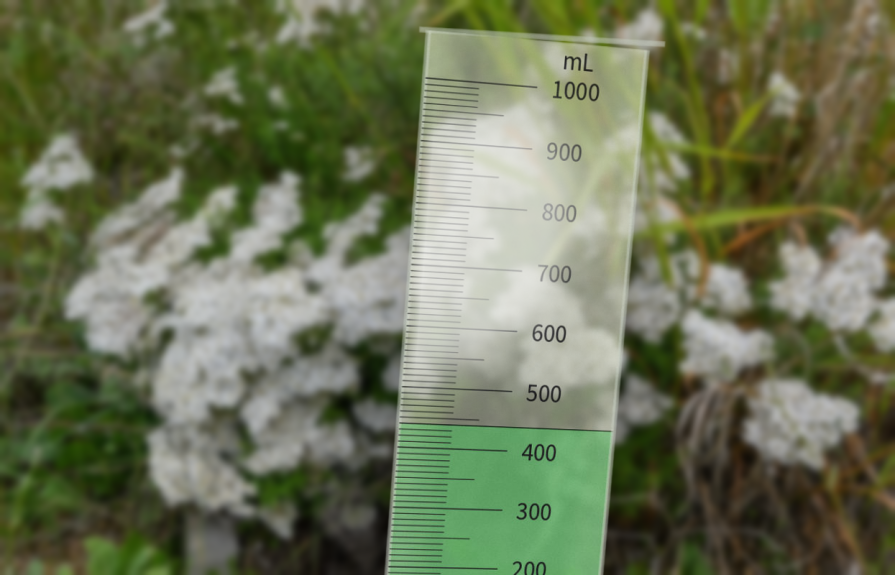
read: **440** mL
